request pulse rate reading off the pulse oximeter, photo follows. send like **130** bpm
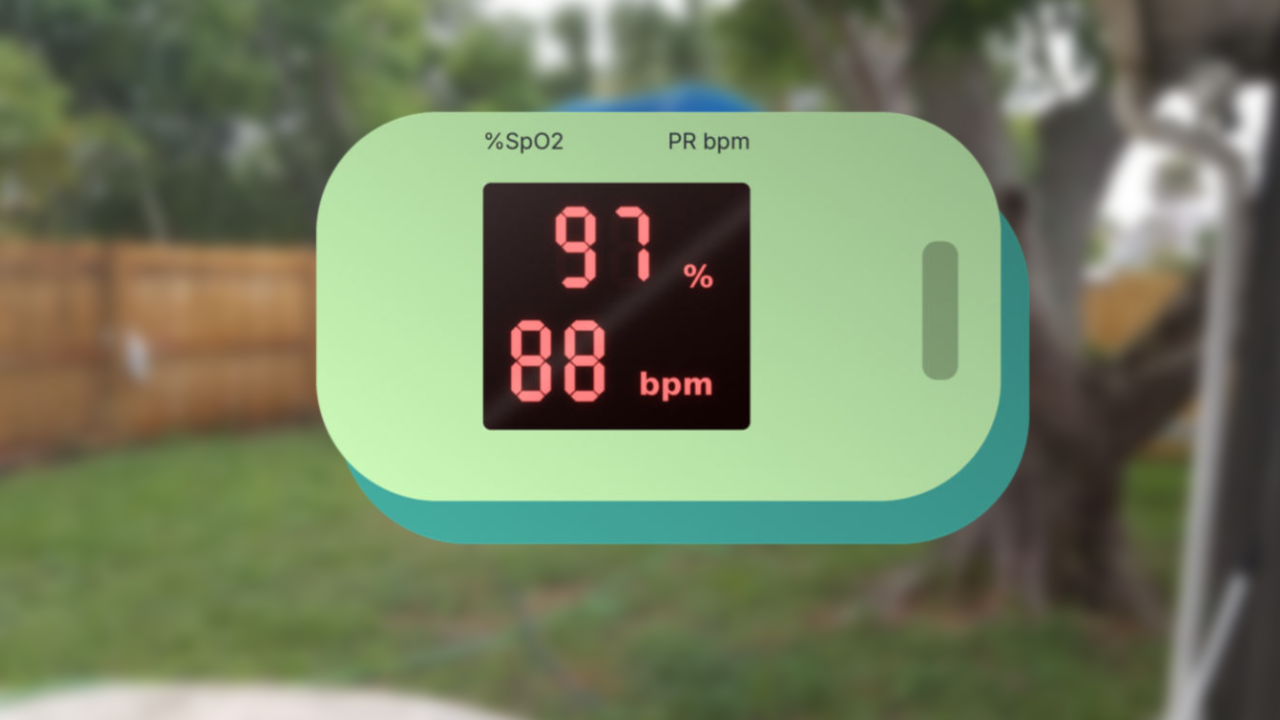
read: **88** bpm
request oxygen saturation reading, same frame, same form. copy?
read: **97** %
